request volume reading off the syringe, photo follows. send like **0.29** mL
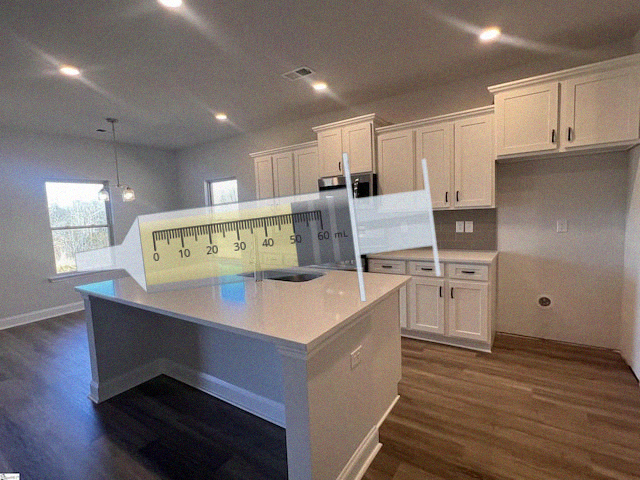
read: **50** mL
